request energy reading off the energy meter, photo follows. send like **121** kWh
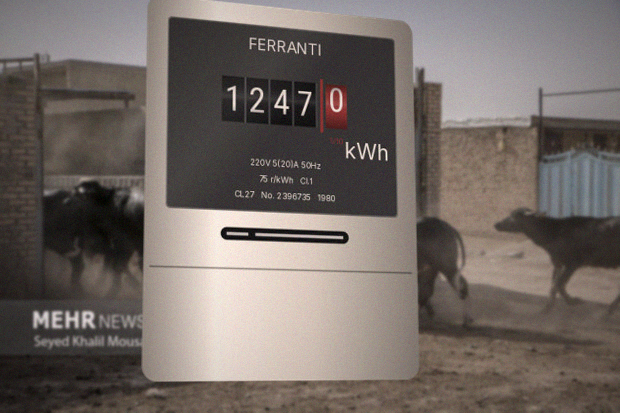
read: **1247.0** kWh
